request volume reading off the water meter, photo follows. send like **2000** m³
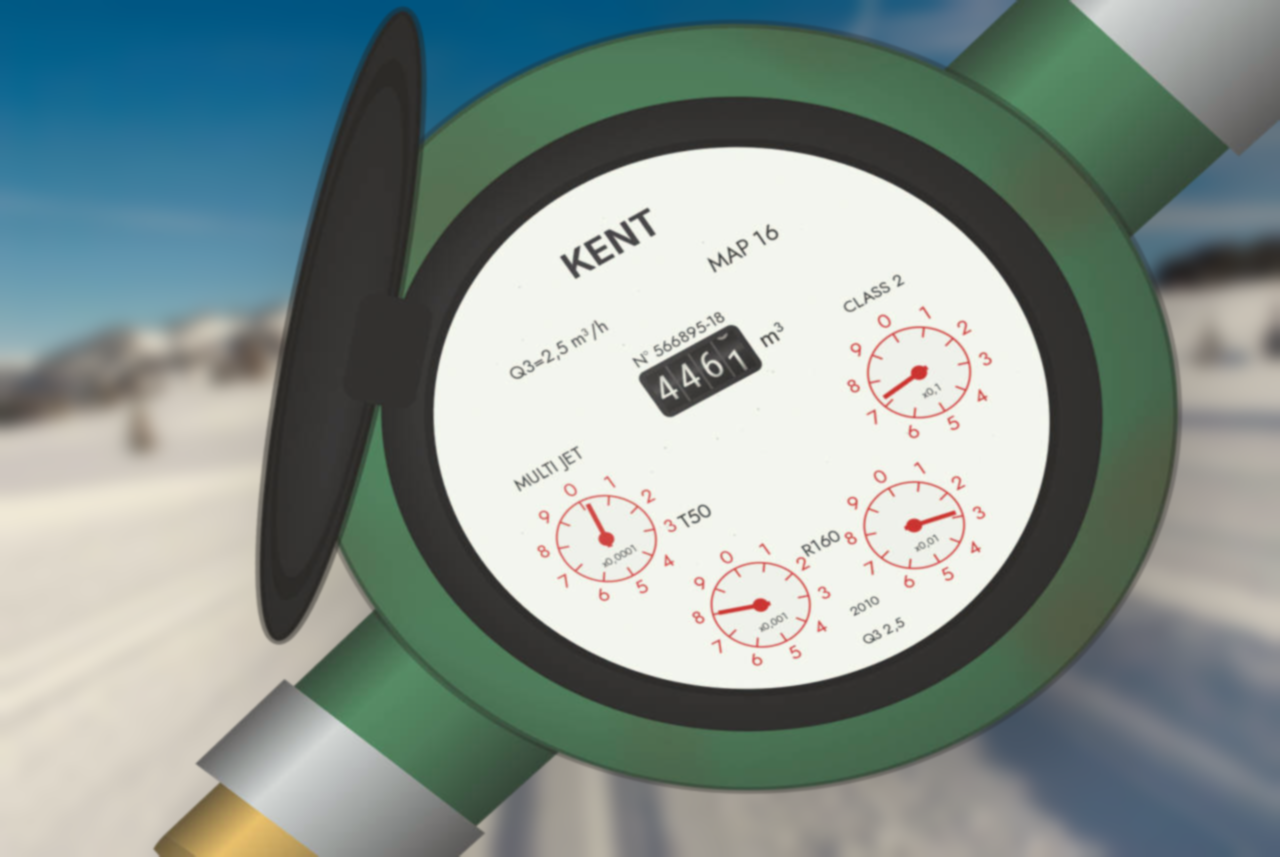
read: **4460.7280** m³
